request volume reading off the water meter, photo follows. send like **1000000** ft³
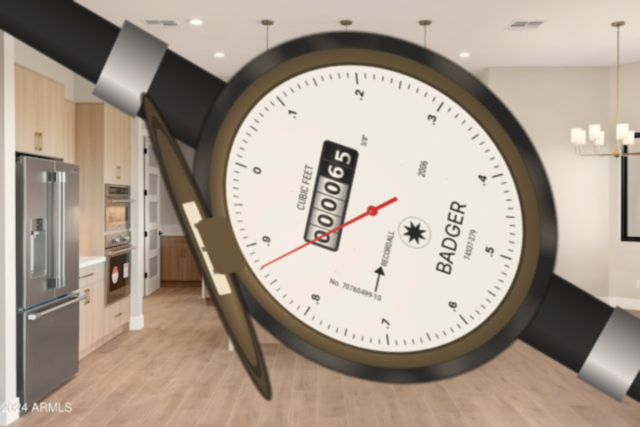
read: **64.87** ft³
